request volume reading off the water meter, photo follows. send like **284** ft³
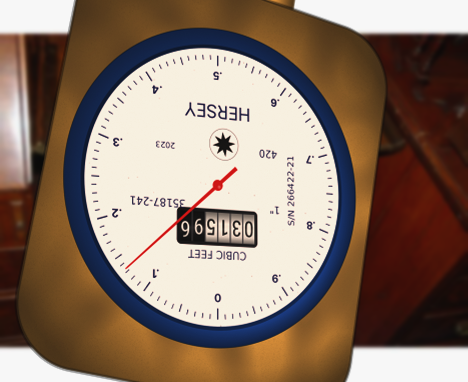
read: **31596.13** ft³
